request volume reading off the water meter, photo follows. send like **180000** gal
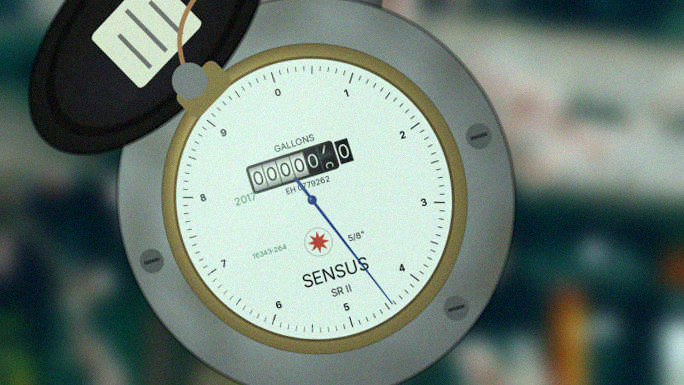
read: **74.4** gal
